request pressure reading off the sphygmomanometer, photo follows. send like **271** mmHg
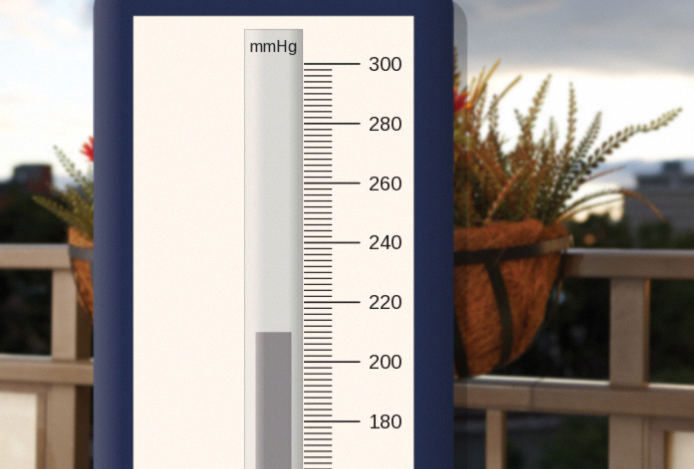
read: **210** mmHg
